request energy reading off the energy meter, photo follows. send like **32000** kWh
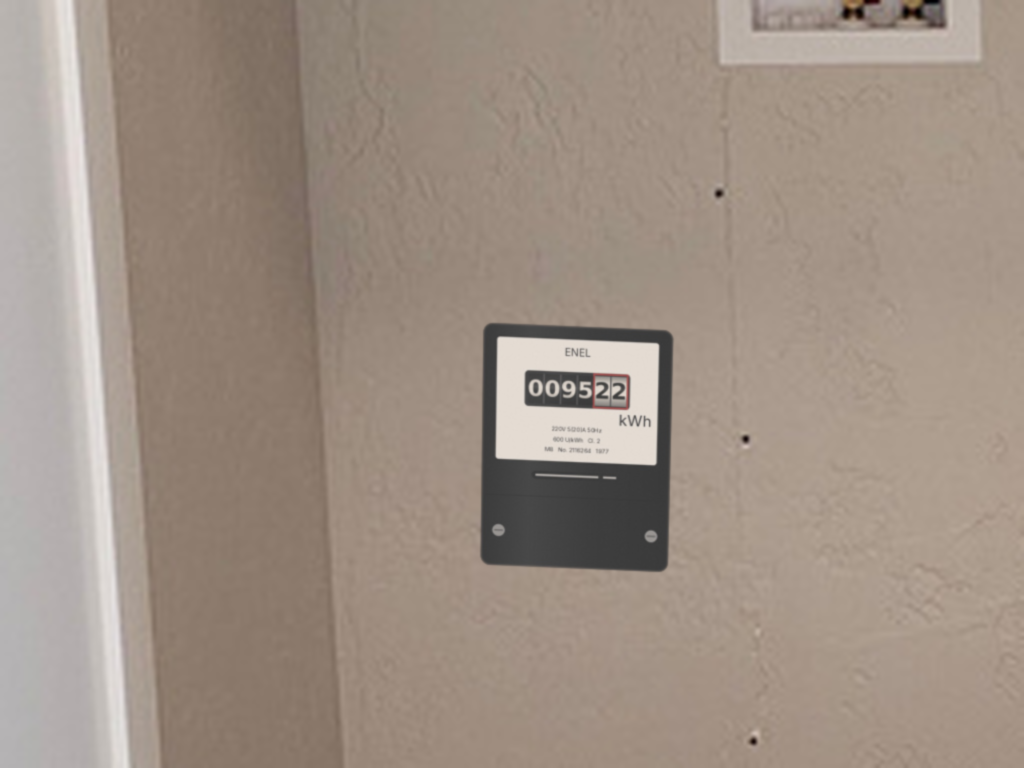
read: **95.22** kWh
